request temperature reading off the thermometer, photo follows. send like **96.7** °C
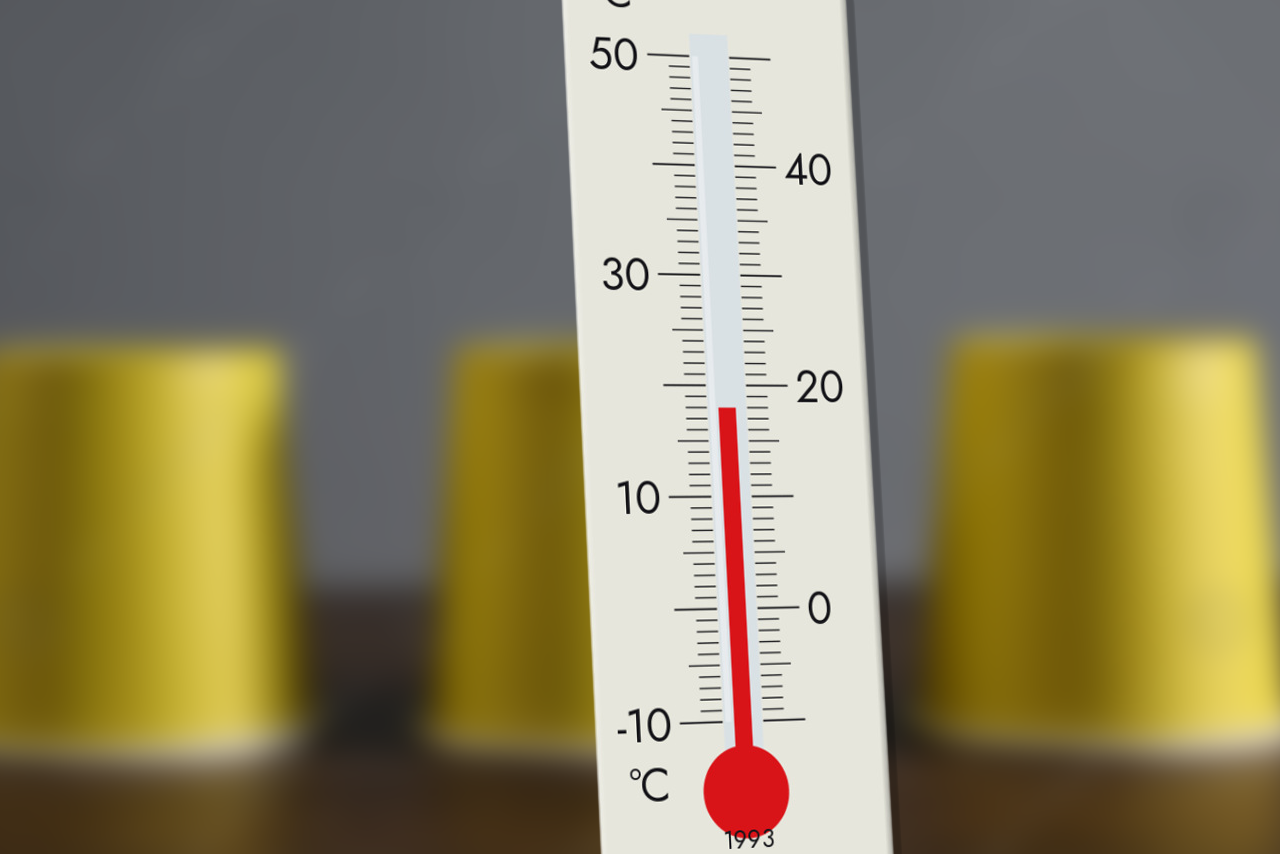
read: **18** °C
